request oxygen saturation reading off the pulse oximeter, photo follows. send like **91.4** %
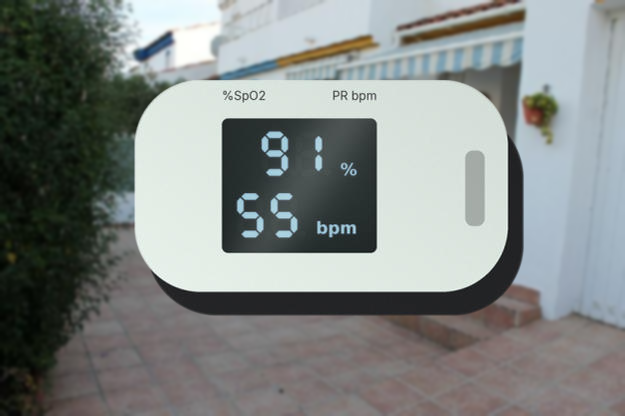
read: **91** %
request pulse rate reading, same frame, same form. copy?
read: **55** bpm
